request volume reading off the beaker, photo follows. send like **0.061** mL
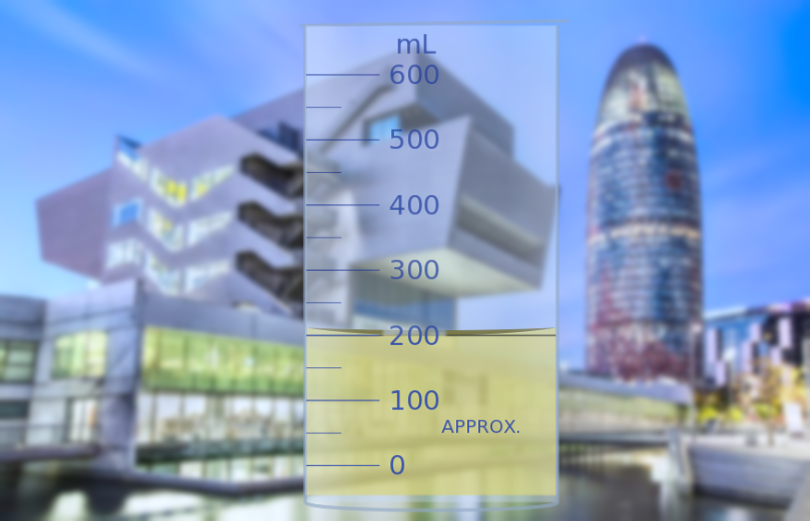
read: **200** mL
